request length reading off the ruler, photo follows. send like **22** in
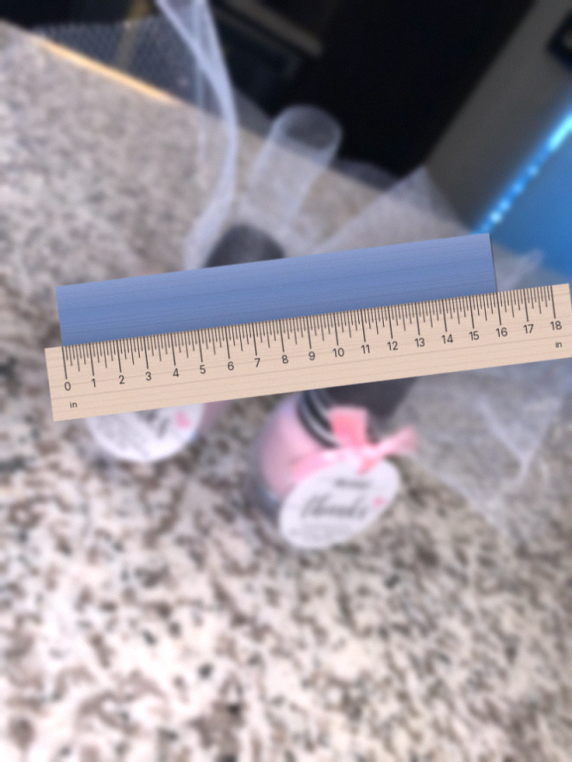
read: **16** in
